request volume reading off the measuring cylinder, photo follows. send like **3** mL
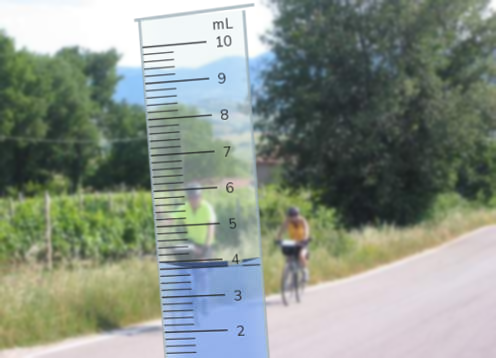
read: **3.8** mL
